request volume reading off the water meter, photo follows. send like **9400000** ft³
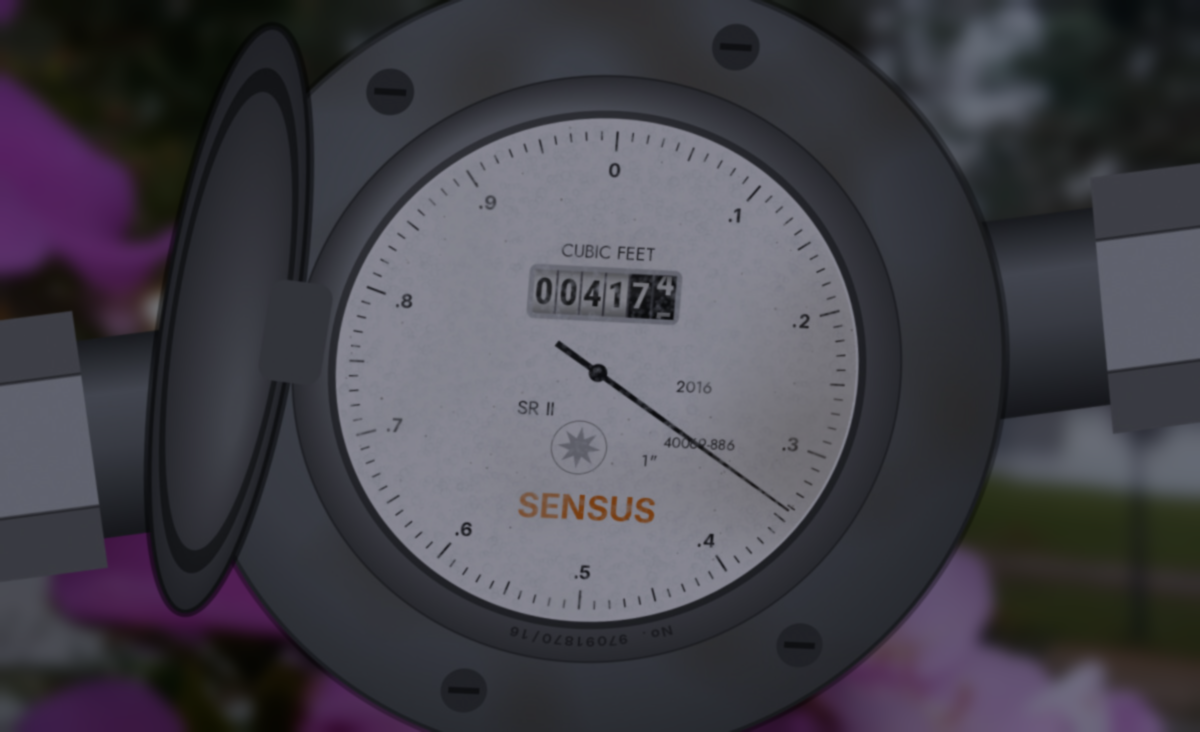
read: **4174.34** ft³
